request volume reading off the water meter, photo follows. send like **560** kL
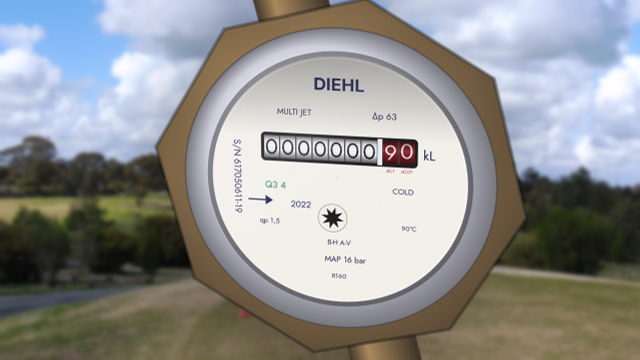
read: **0.90** kL
